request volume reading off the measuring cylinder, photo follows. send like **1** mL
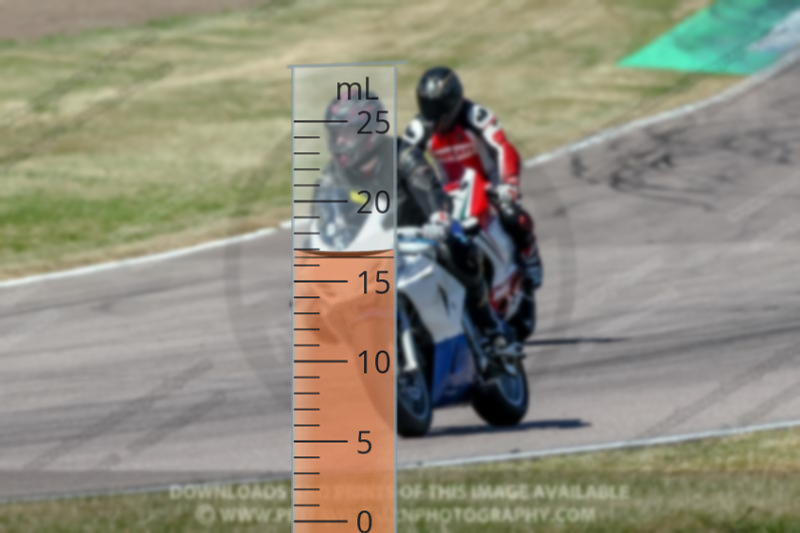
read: **16.5** mL
